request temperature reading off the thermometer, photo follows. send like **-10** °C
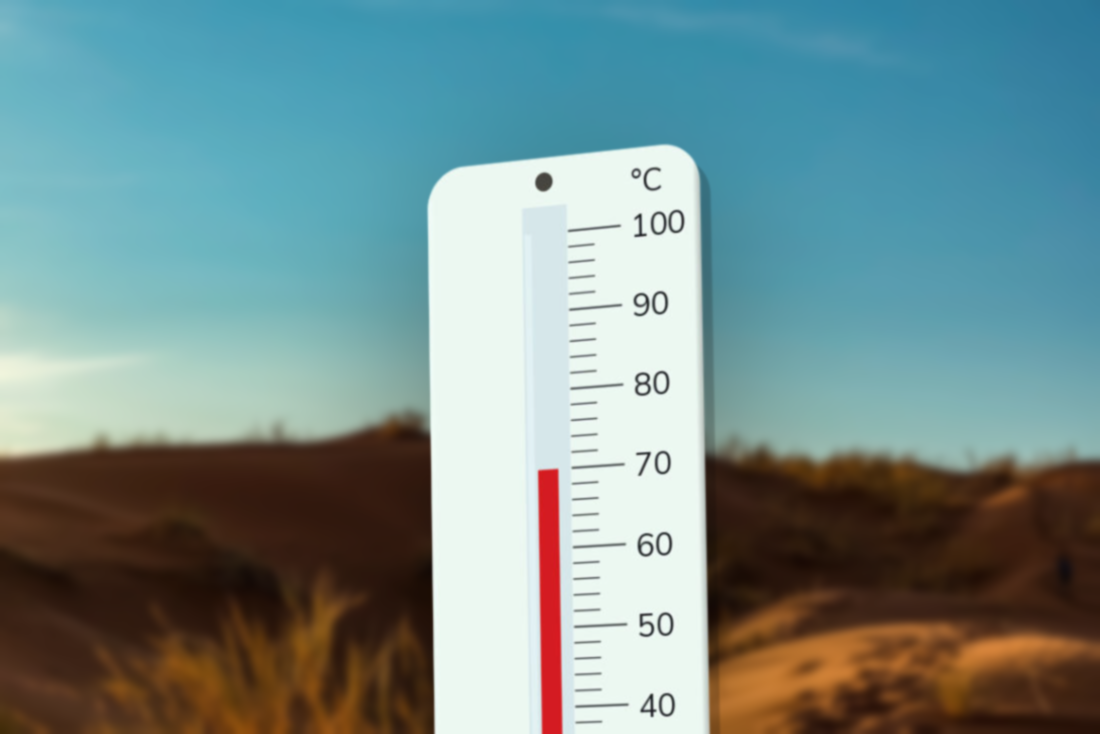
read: **70** °C
